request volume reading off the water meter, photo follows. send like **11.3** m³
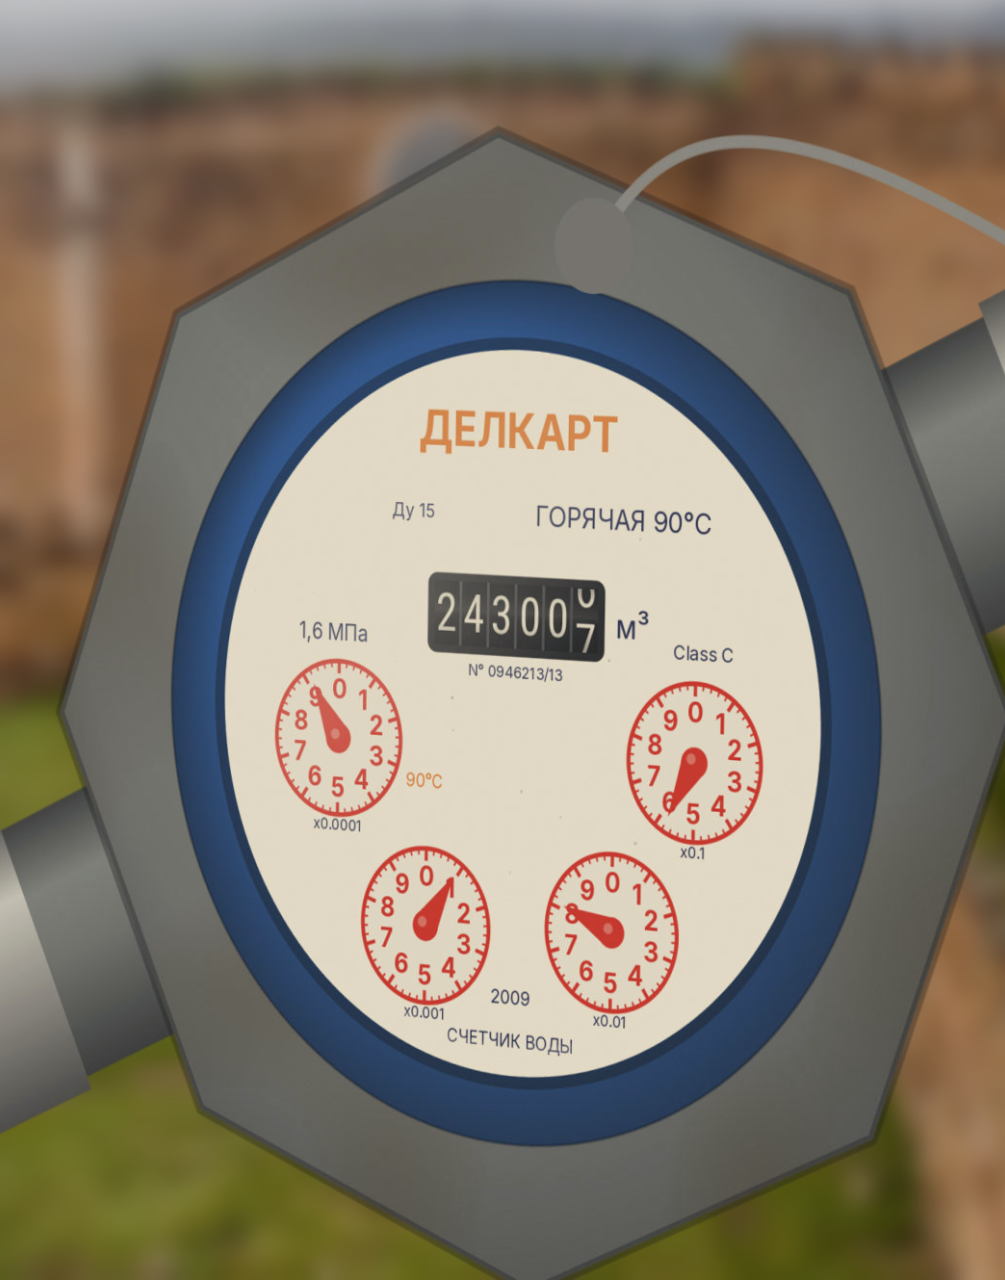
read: **243006.5809** m³
